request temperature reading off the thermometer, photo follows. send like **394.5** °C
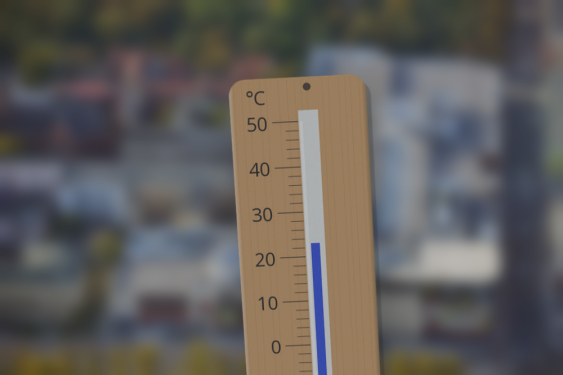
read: **23** °C
